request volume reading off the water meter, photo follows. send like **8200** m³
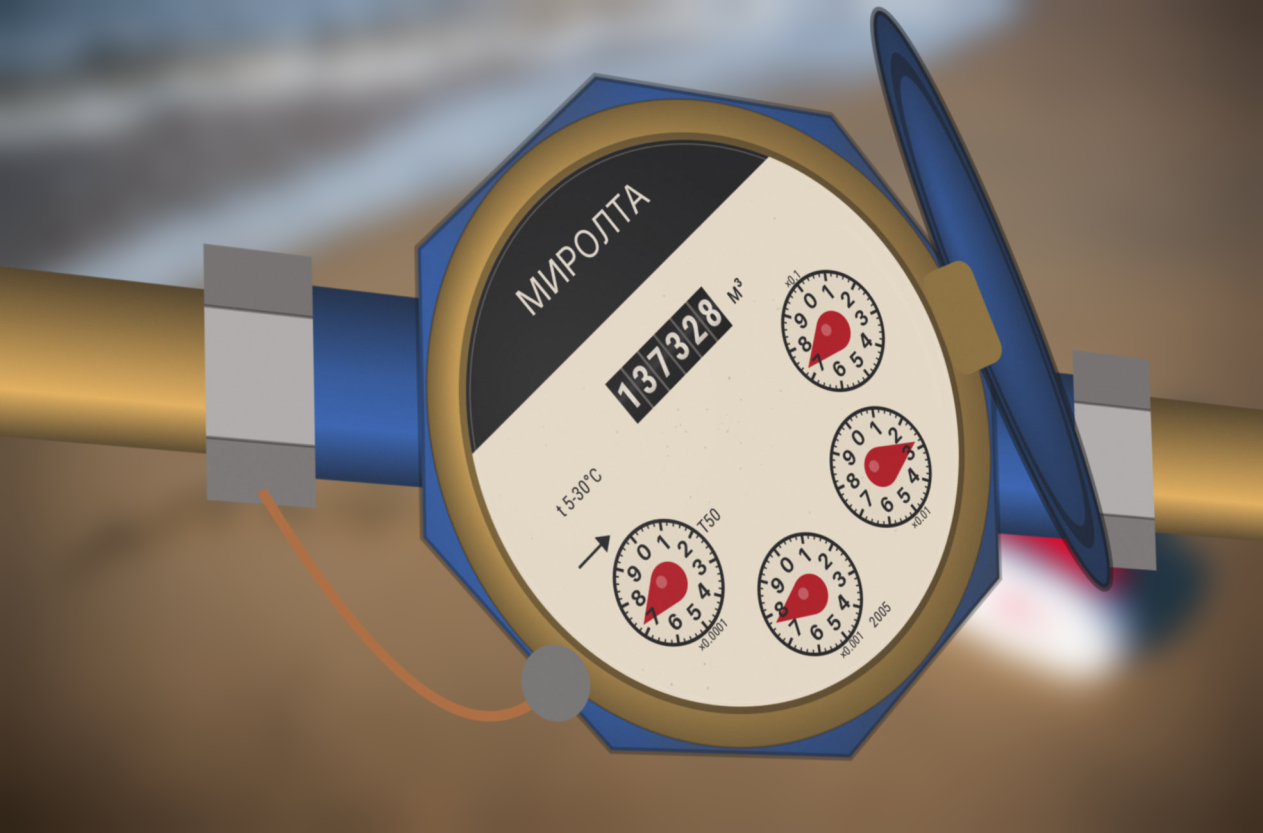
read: **137328.7277** m³
